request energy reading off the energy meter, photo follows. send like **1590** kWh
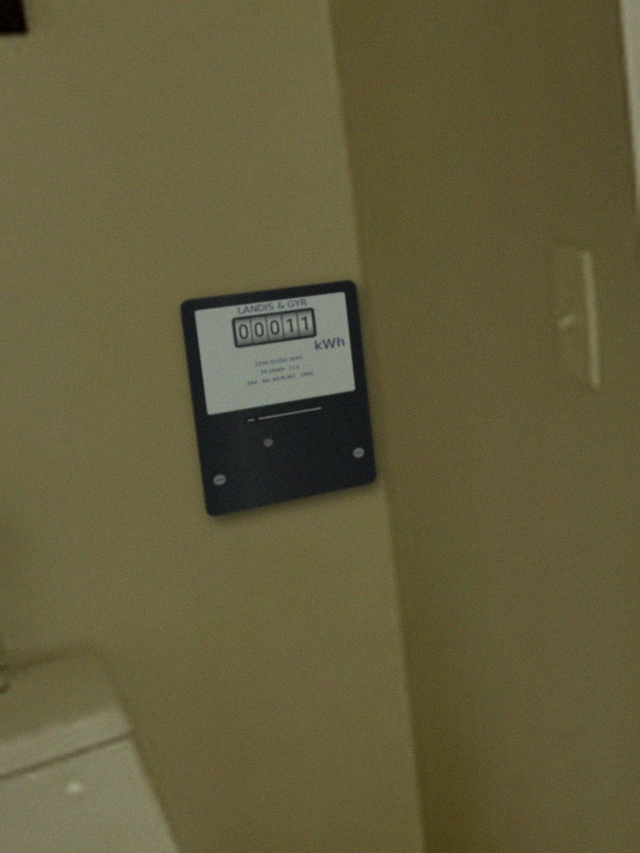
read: **11** kWh
